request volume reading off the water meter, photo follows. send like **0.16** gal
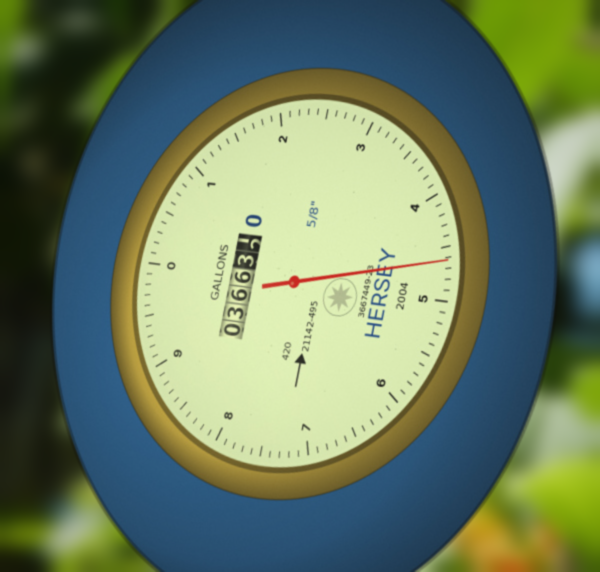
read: **366314.6** gal
